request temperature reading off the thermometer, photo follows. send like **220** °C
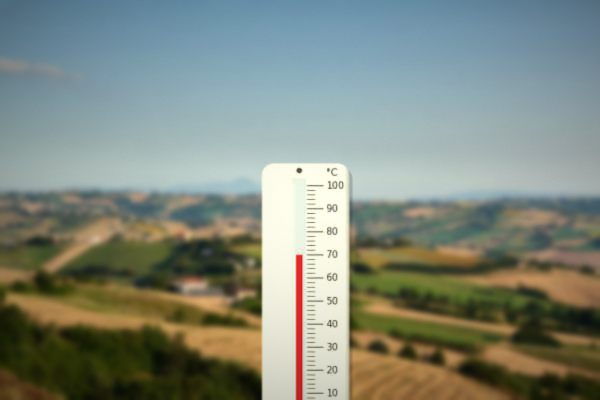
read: **70** °C
